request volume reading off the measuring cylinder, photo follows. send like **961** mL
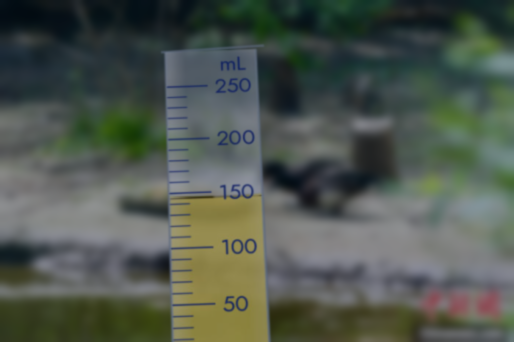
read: **145** mL
